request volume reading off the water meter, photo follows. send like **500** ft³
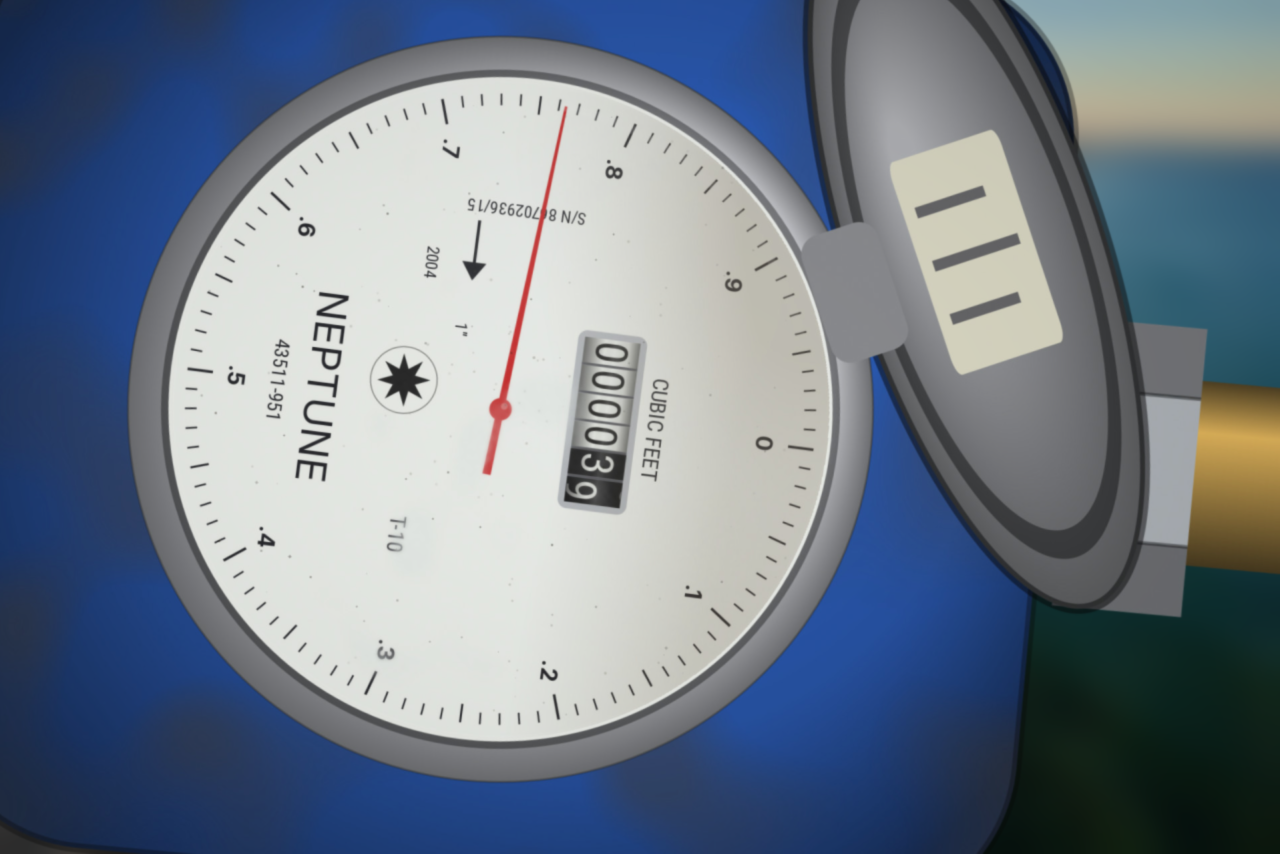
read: **38.76** ft³
